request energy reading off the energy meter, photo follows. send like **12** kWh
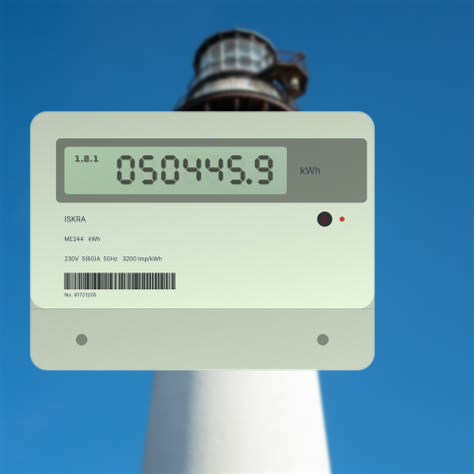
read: **50445.9** kWh
